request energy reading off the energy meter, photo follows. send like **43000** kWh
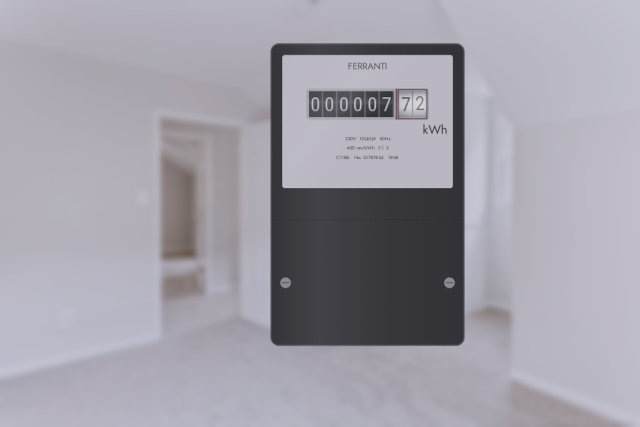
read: **7.72** kWh
